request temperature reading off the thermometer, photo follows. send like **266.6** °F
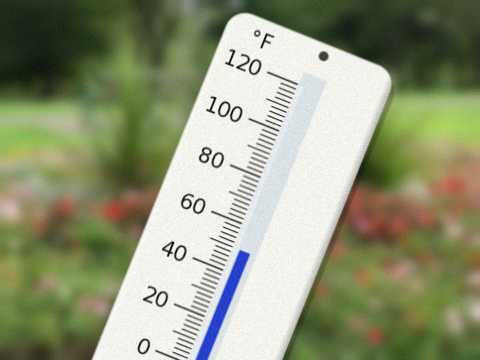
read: **50** °F
